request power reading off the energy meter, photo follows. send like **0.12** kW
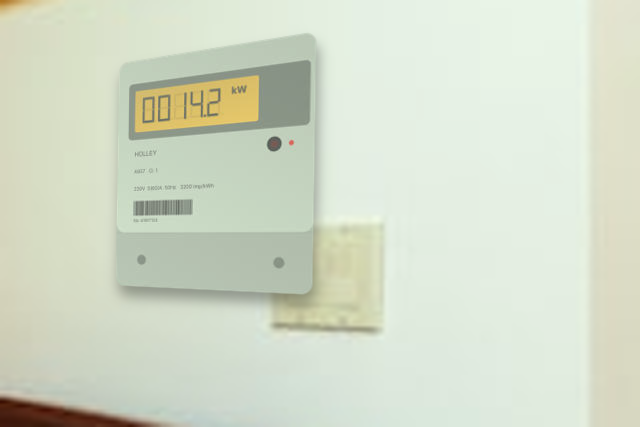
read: **14.2** kW
